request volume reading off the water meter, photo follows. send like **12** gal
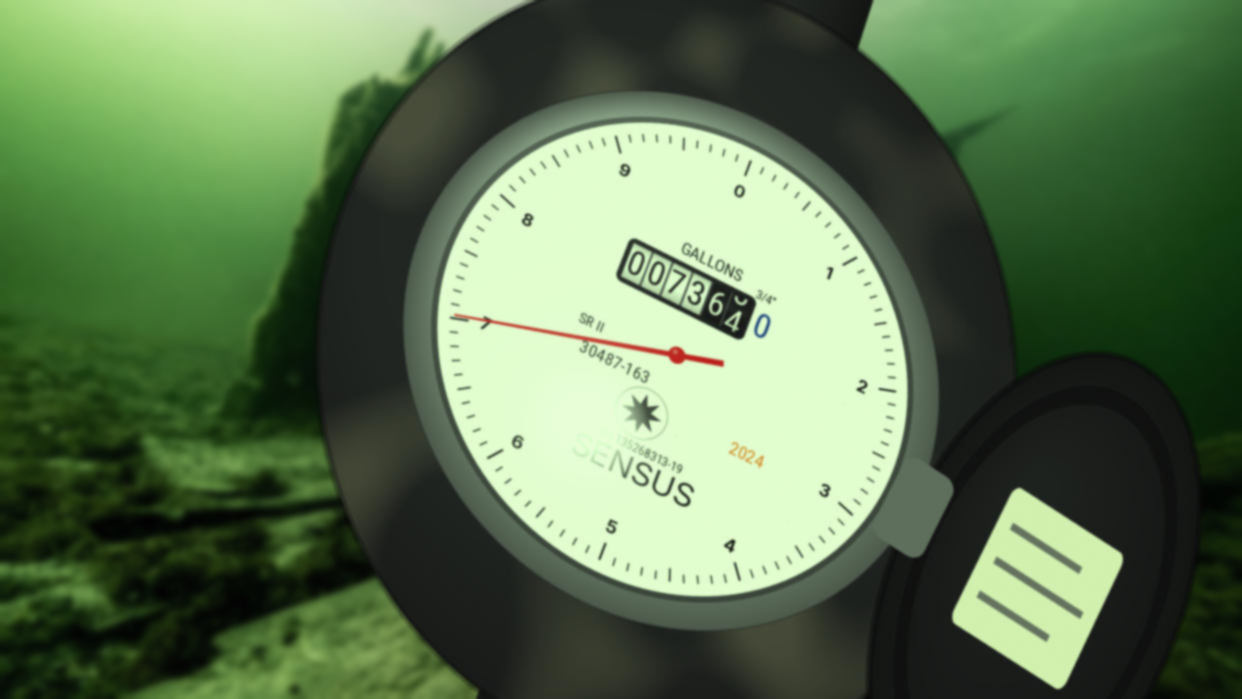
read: **73637.0** gal
